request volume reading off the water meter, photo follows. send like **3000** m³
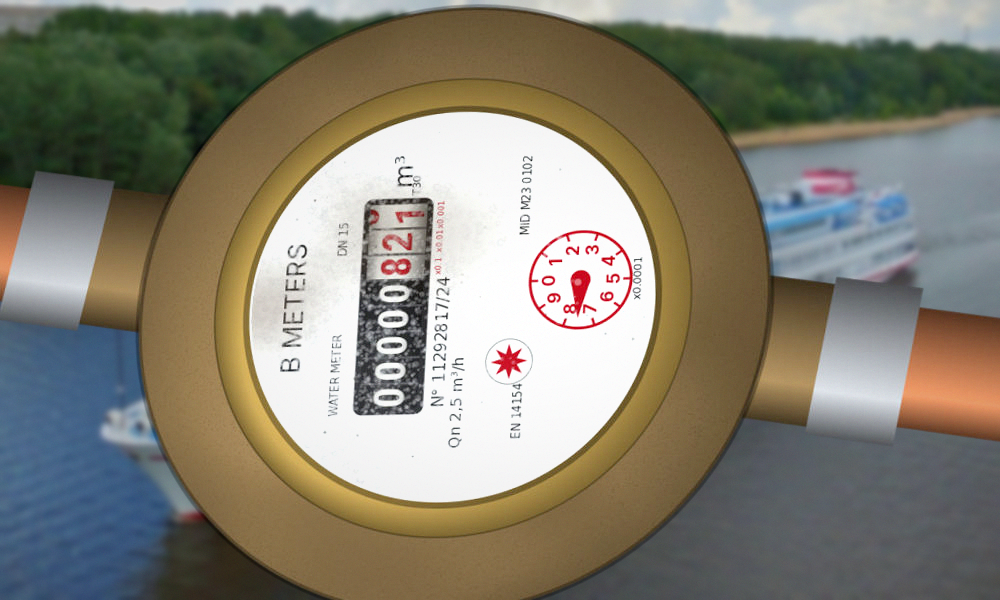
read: **0.8207** m³
